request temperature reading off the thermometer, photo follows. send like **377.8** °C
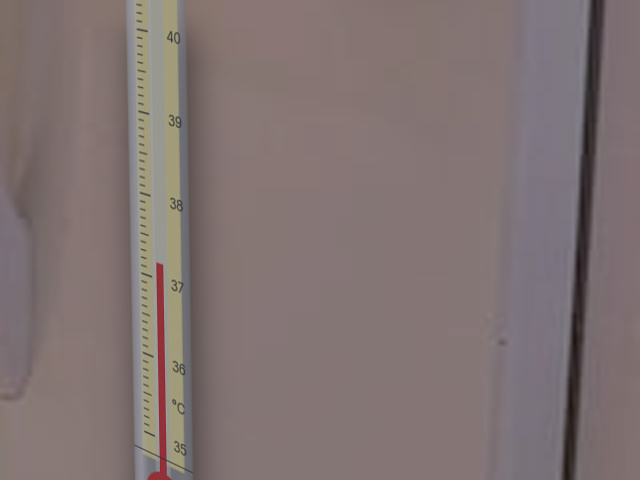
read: **37.2** °C
